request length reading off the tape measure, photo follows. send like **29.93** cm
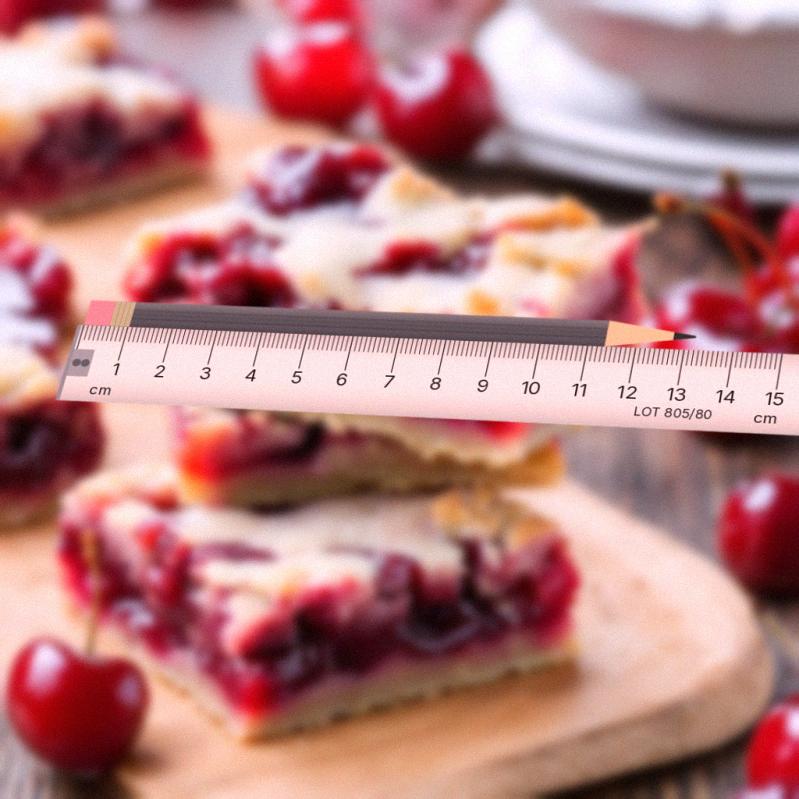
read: **13.2** cm
